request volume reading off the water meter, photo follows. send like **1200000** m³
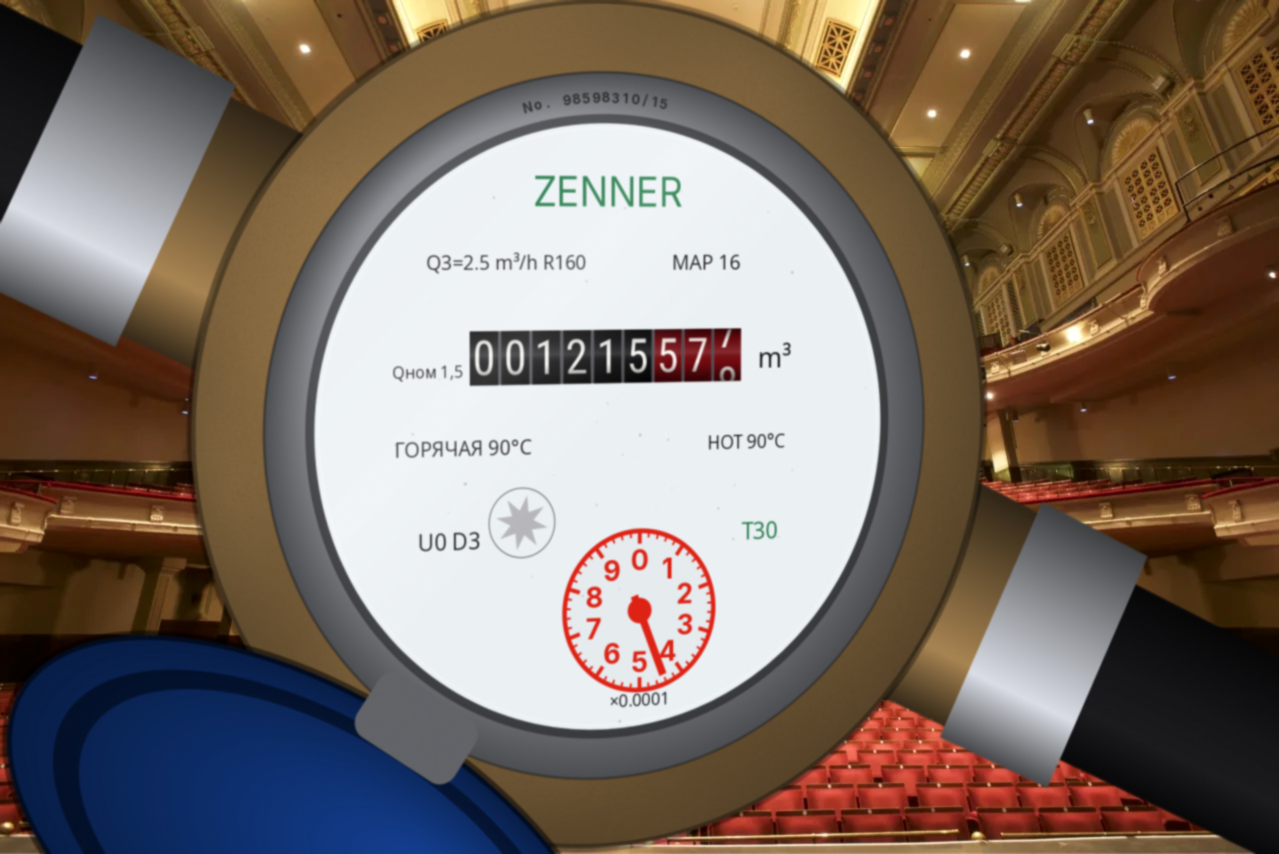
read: **1215.5774** m³
